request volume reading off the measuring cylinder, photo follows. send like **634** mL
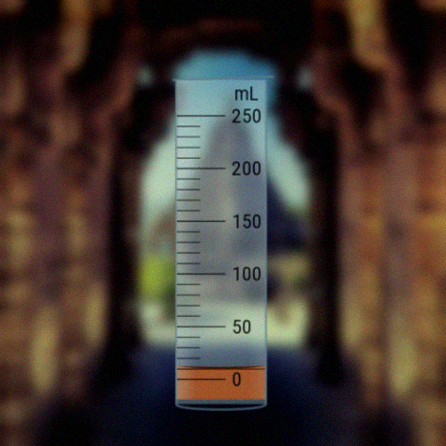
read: **10** mL
